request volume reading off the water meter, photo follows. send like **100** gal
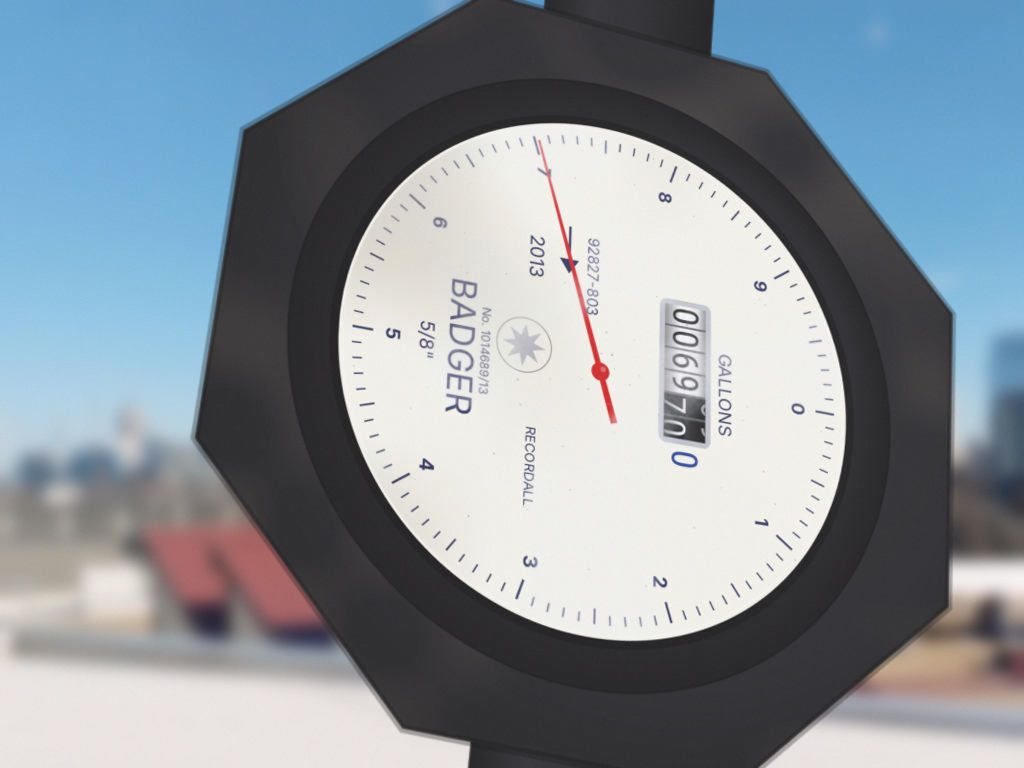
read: **69697.0** gal
